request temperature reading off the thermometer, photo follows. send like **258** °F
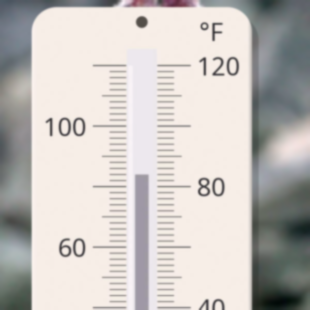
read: **84** °F
